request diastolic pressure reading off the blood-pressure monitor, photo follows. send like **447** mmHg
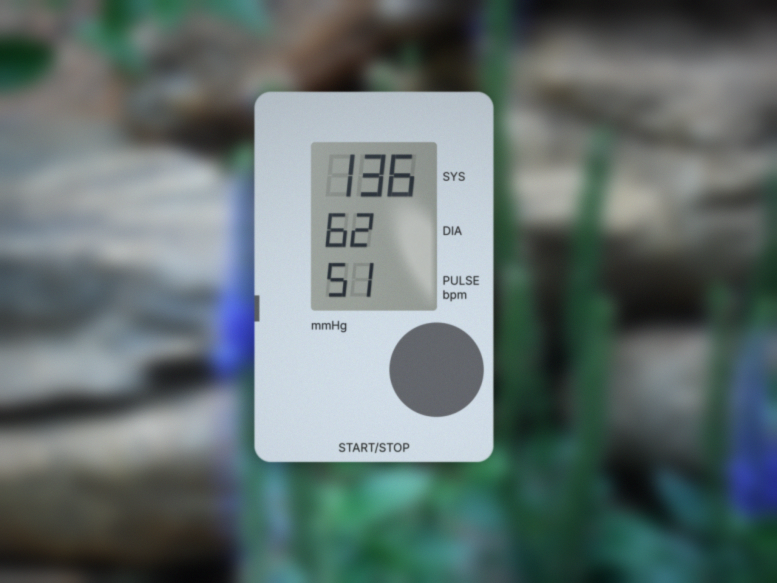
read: **62** mmHg
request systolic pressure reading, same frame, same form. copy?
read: **136** mmHg
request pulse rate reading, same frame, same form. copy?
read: **51** bpm
